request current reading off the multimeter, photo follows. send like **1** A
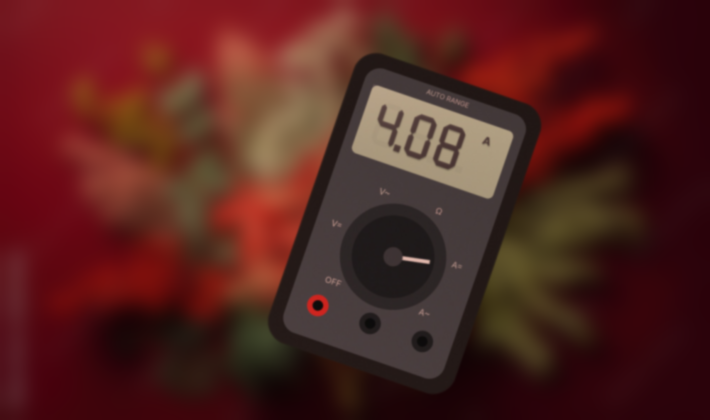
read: **4.08** A
